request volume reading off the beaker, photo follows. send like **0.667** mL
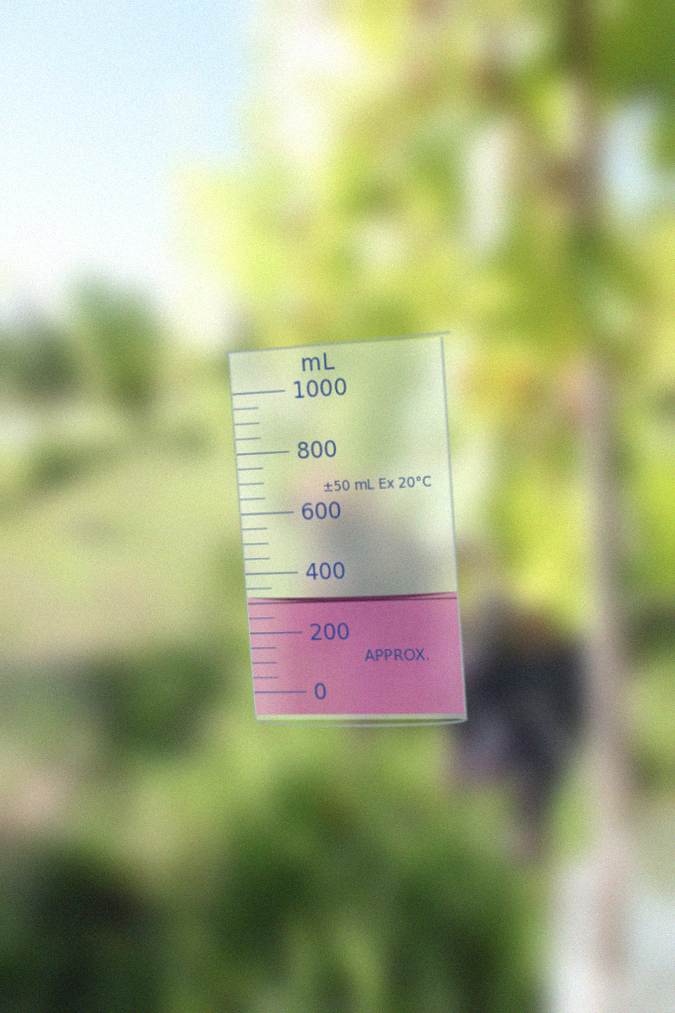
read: **300** mL
